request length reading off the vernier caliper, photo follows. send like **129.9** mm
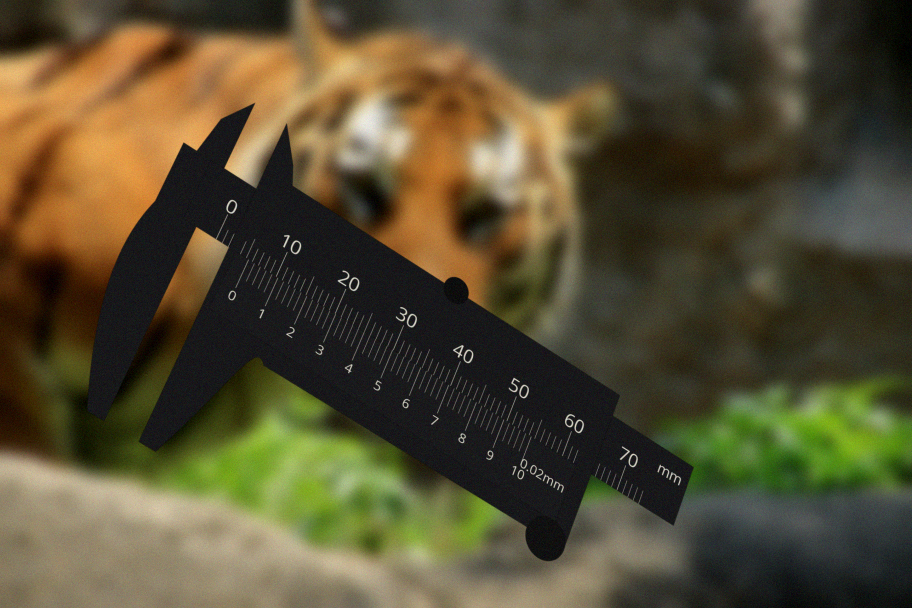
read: **5.4** mm
